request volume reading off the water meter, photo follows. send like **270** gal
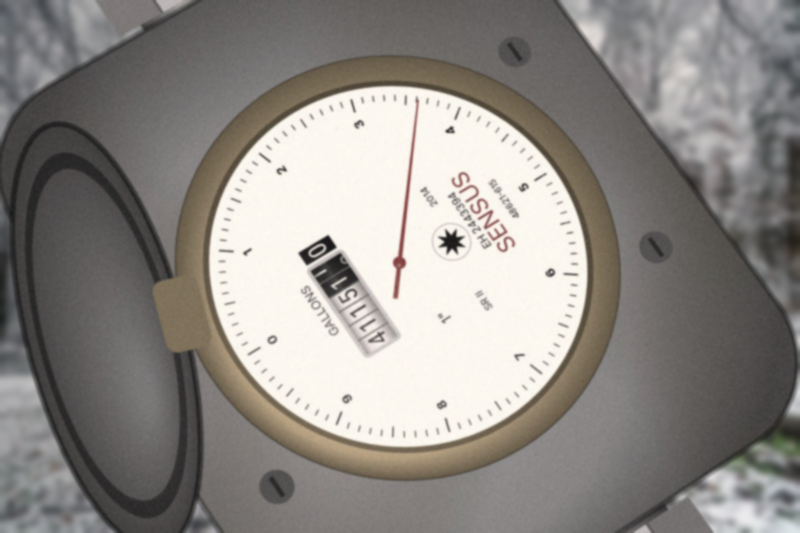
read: **4115113.6** gal
